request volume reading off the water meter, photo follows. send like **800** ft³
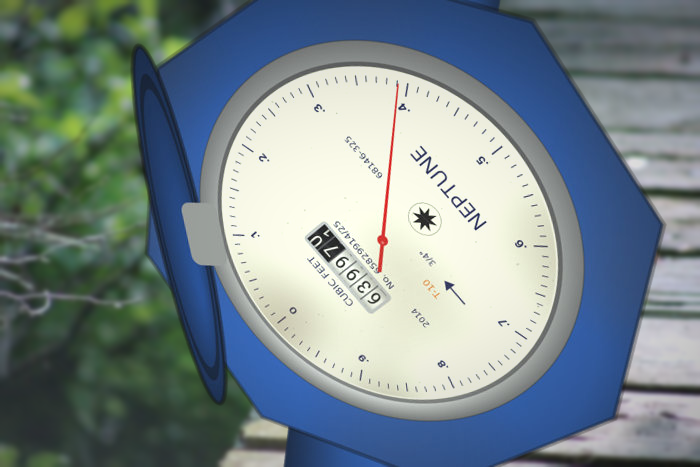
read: **639970.39** ft³
